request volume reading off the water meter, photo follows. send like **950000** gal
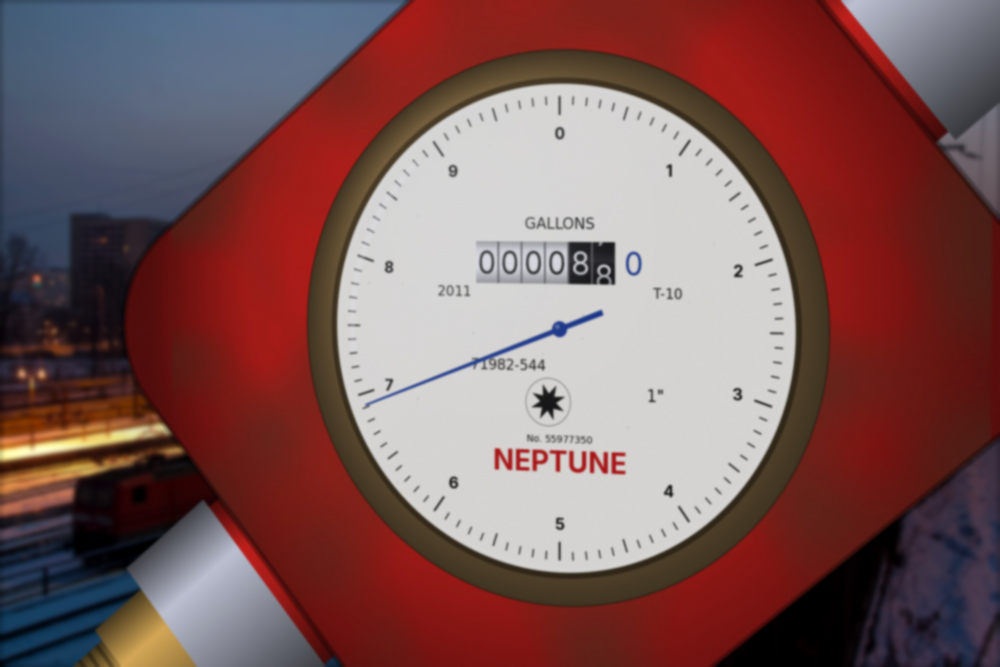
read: **876.9** gal
